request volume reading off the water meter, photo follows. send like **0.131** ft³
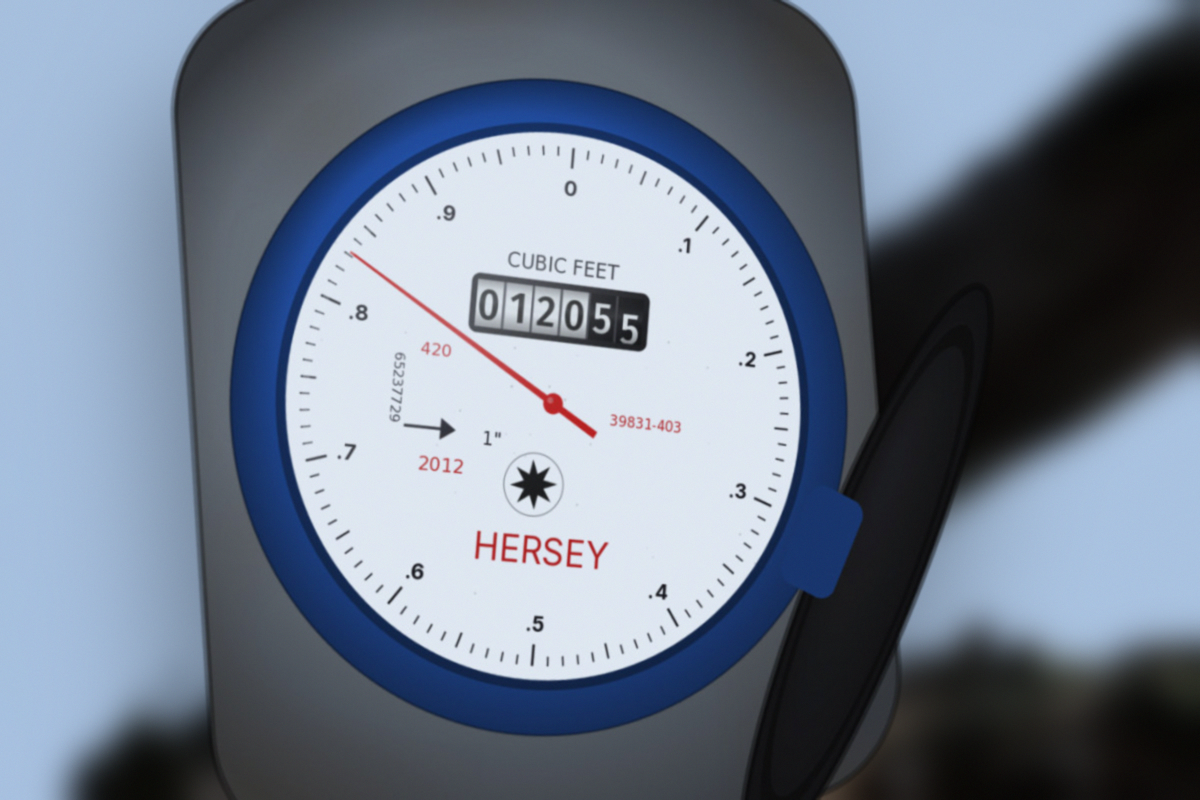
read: **12054.83** ft³
